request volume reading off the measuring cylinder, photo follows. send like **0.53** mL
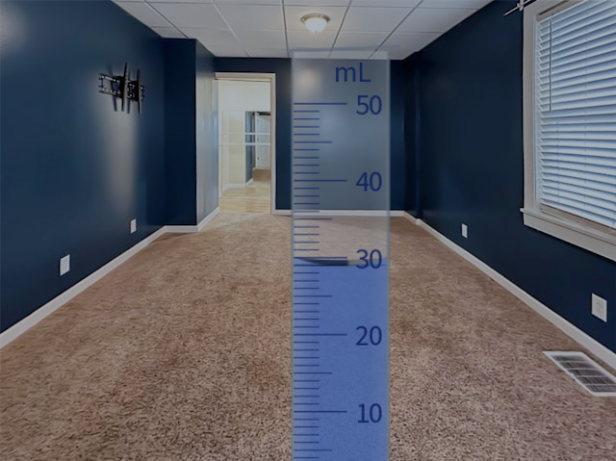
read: **29** mL
